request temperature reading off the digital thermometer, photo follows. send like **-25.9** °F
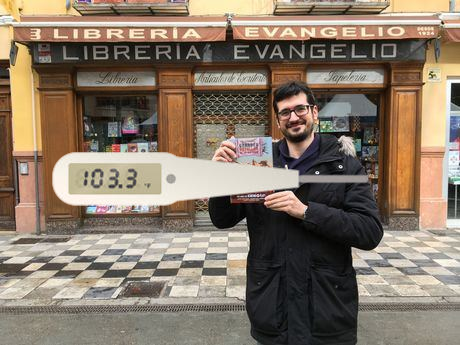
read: **103.3** °F
